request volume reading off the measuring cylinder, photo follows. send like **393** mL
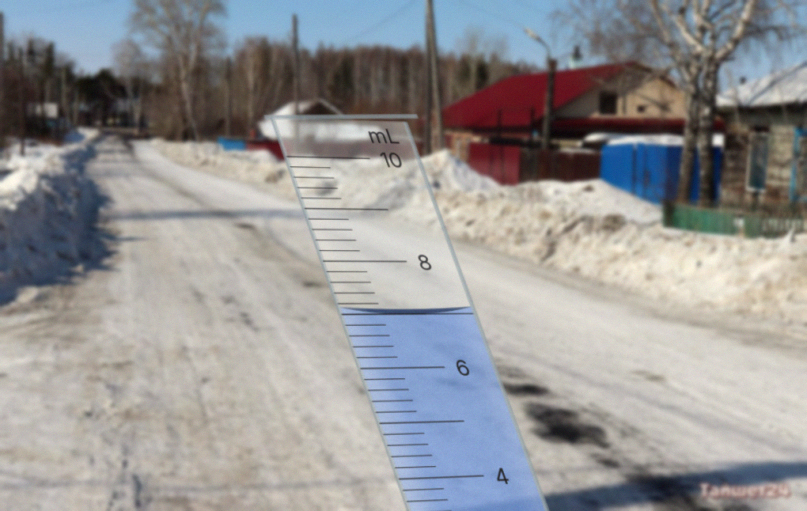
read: **7** mL
